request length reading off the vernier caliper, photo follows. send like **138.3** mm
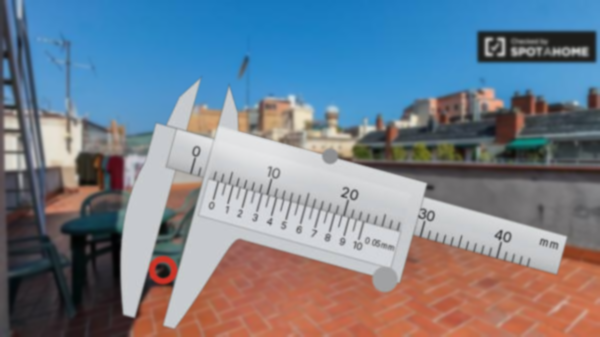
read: **3.6** mm
